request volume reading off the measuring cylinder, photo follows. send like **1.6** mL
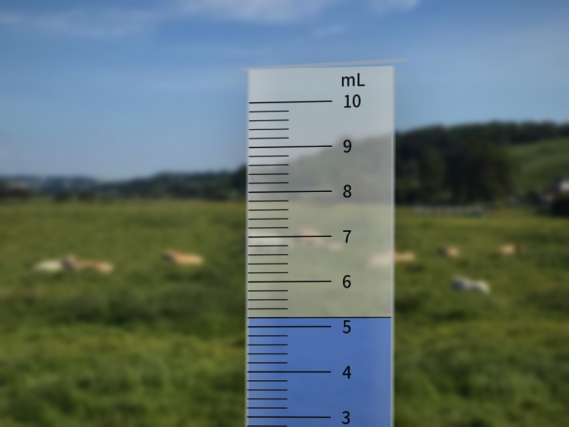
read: **5.2** mL
